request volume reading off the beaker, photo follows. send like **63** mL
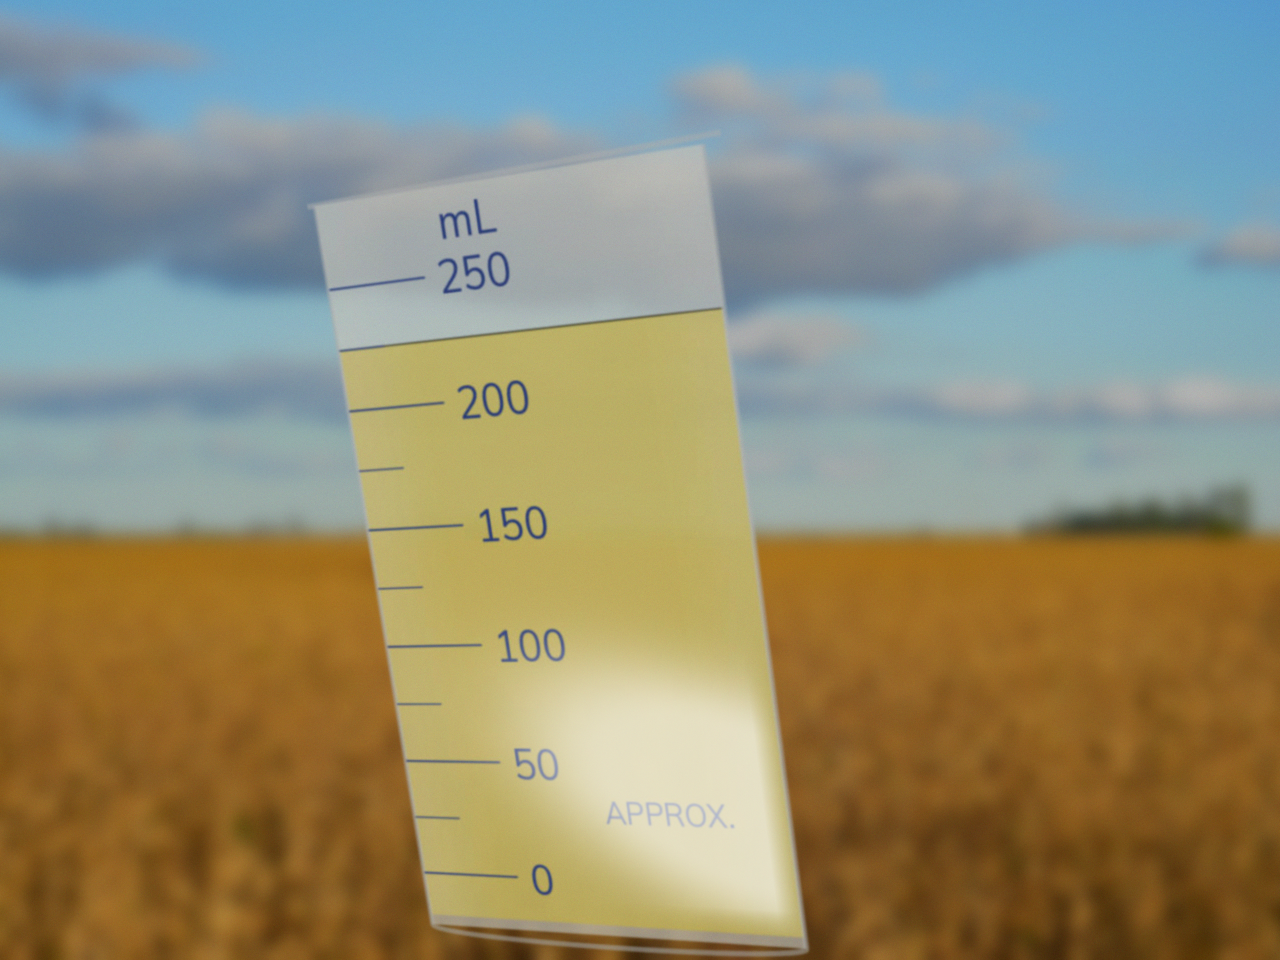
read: **225** mL
